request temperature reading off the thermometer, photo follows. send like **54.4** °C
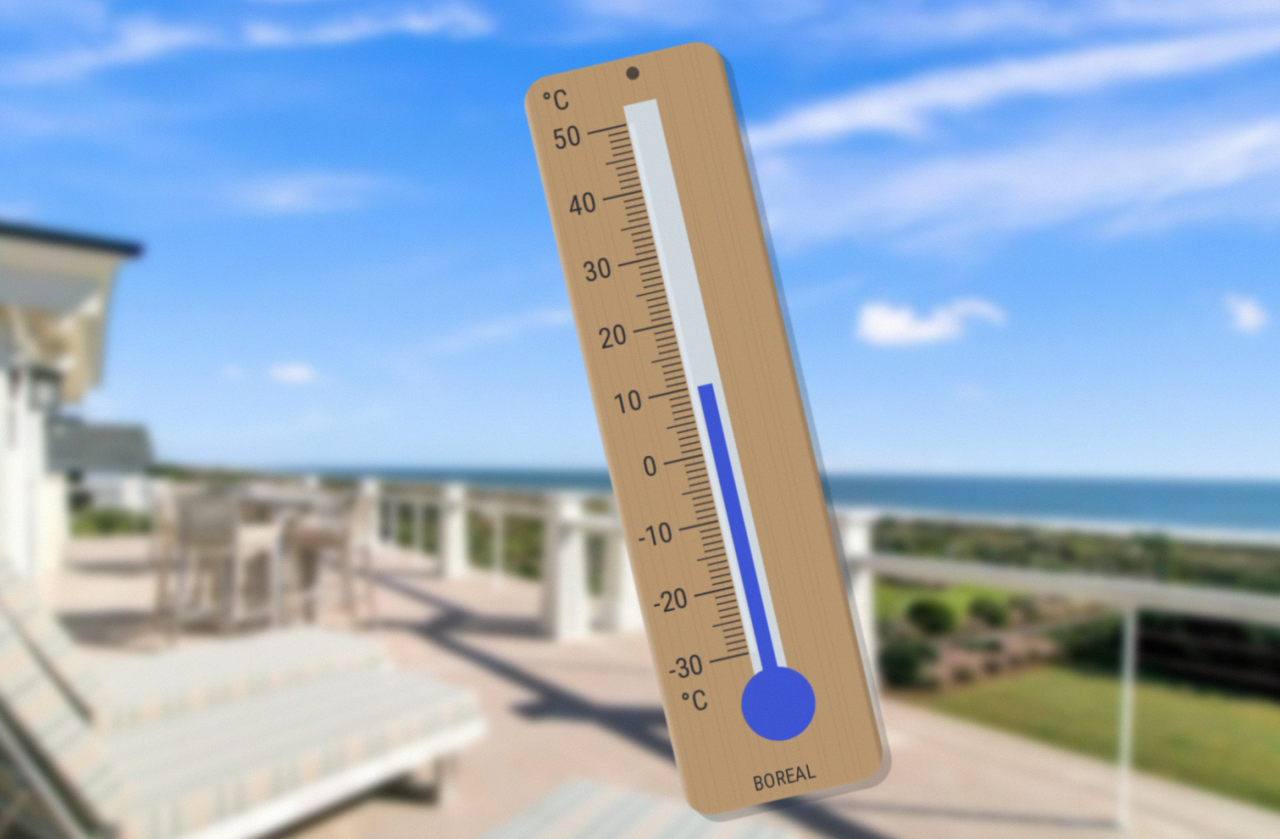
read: **10** °C
